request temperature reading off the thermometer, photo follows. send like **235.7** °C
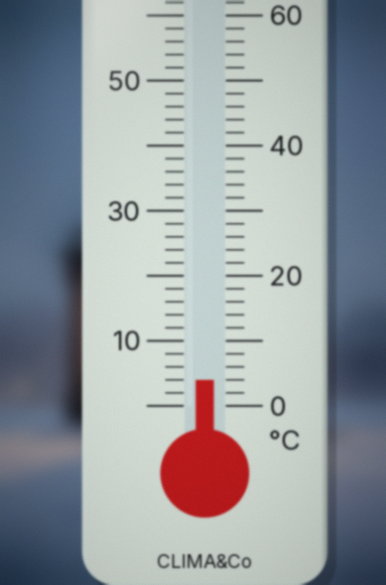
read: **4** °C
